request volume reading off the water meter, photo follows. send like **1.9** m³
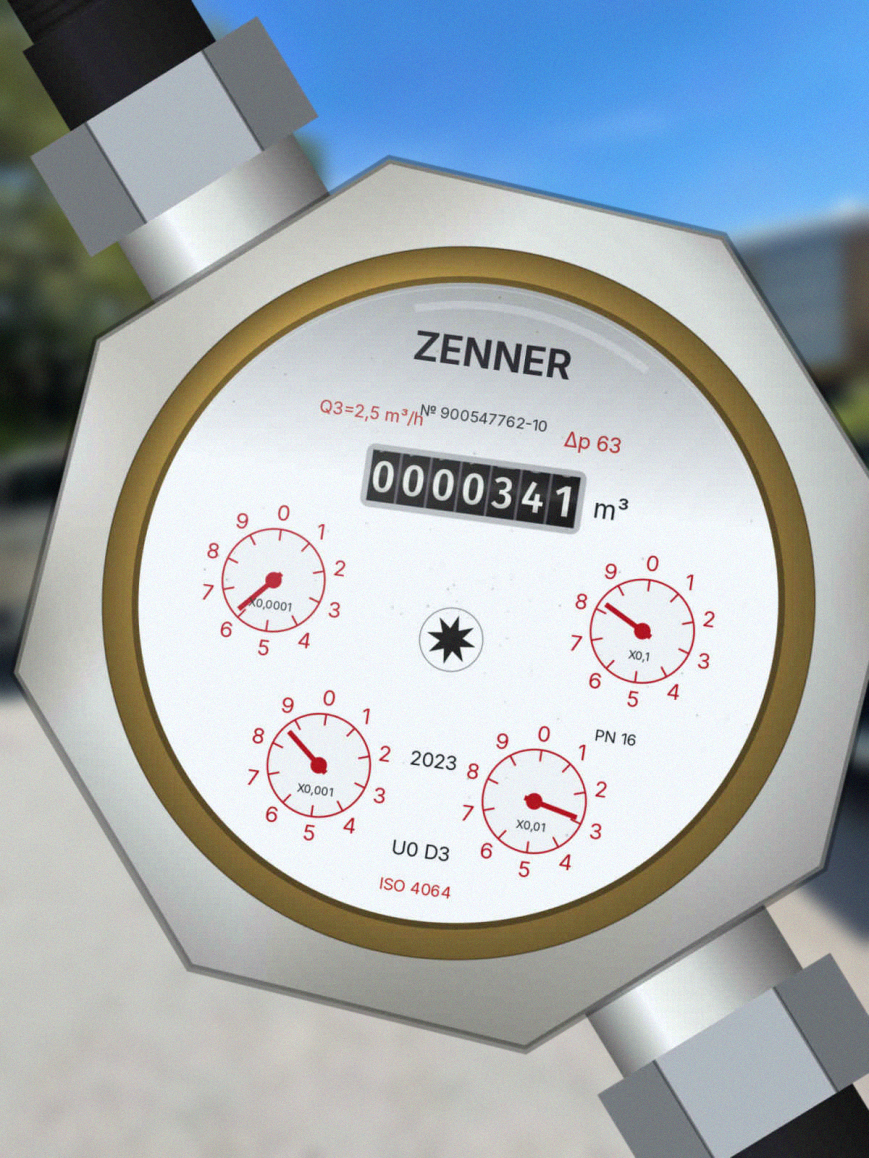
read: **341.8286** m³
